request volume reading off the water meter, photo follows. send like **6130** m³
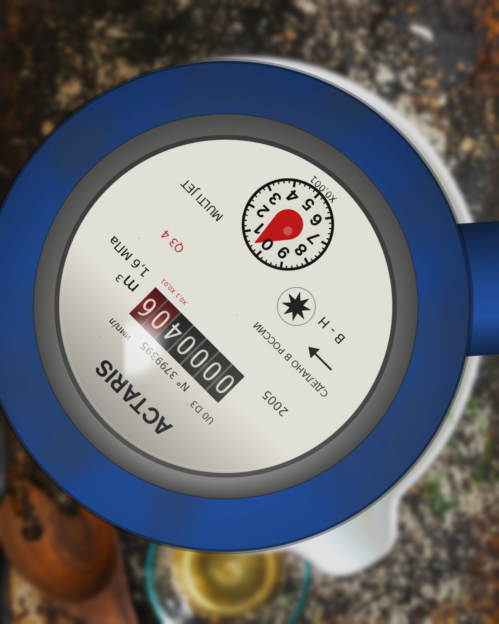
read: **4.060** m³
